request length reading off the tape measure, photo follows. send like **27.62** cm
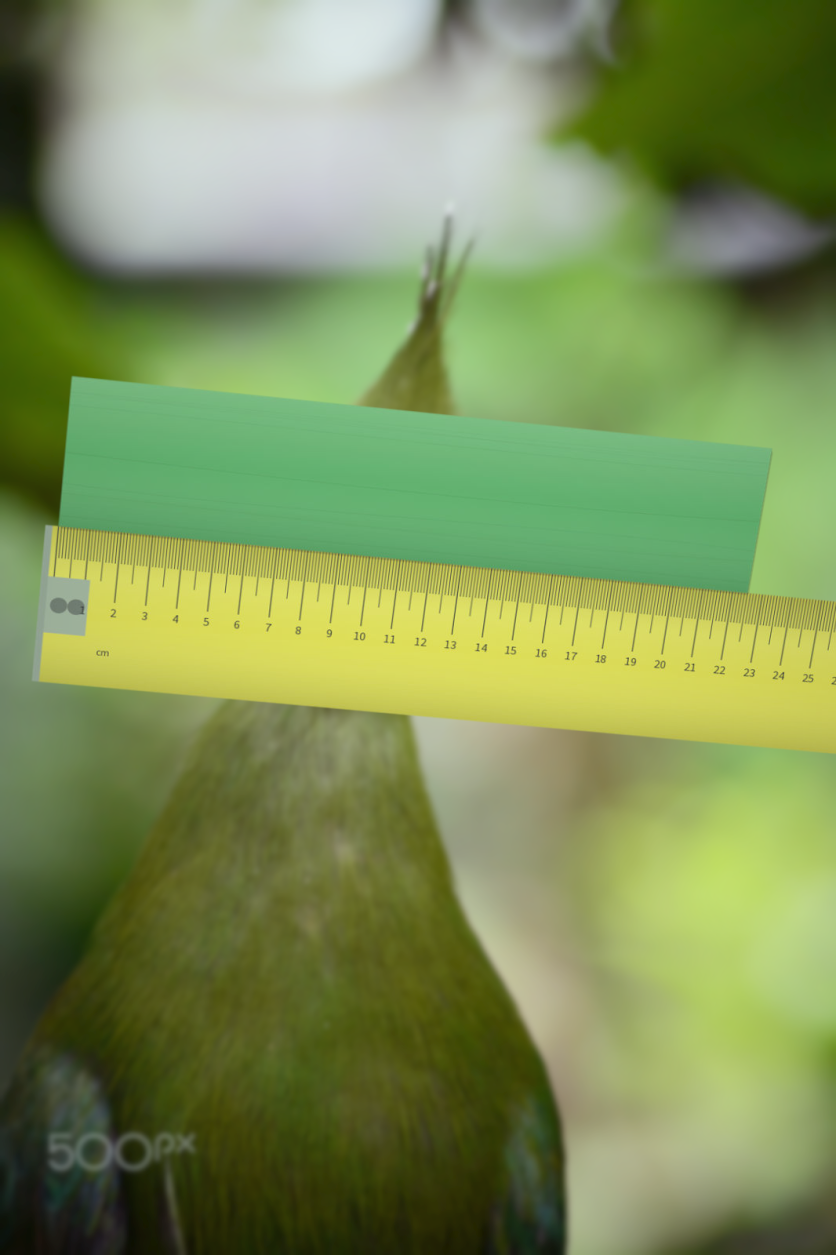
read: **22.5** cm
